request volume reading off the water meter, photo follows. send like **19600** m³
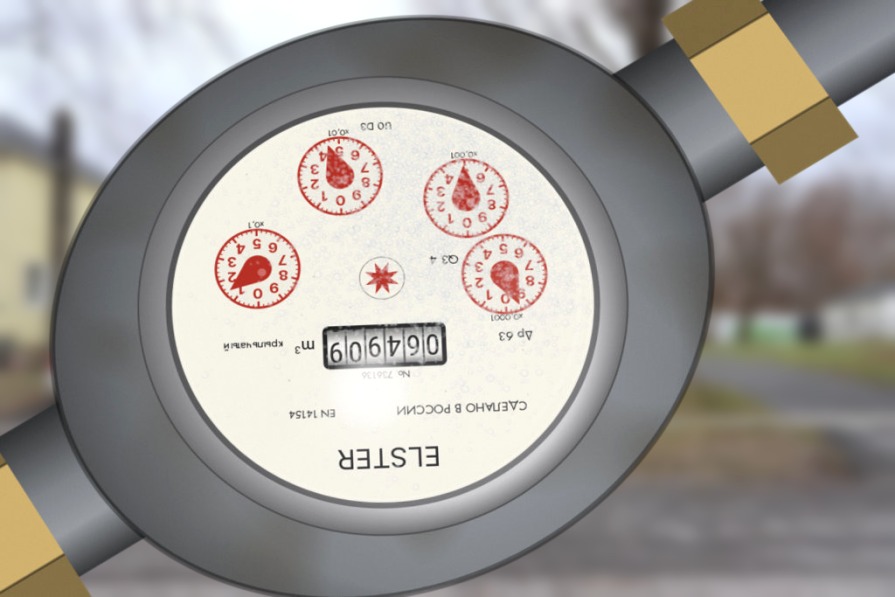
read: **64909.1449** m³
